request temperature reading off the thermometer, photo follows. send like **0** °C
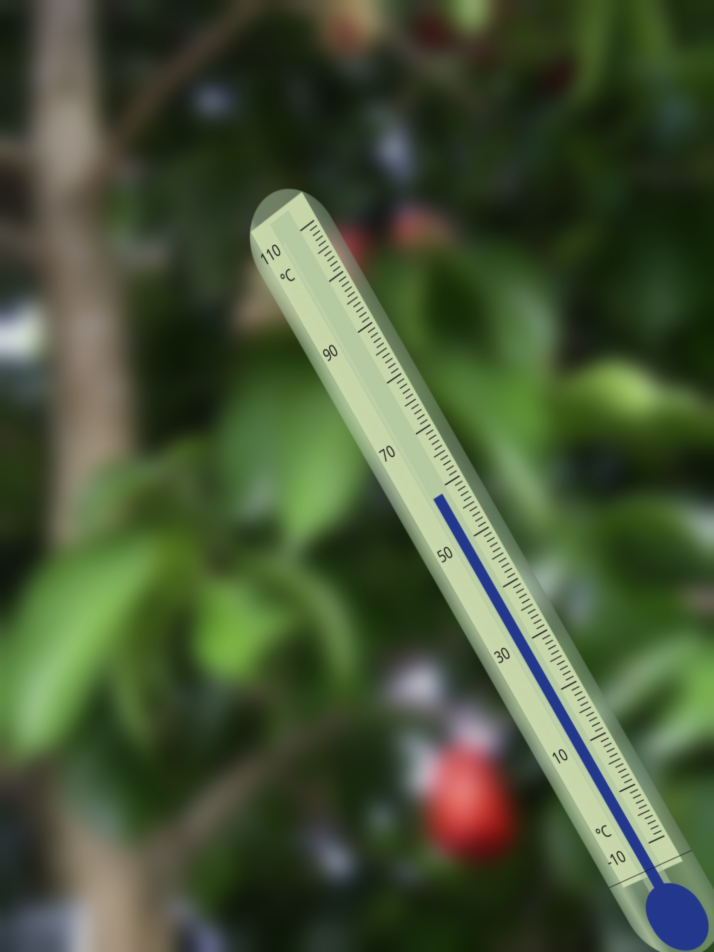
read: **59** °C
